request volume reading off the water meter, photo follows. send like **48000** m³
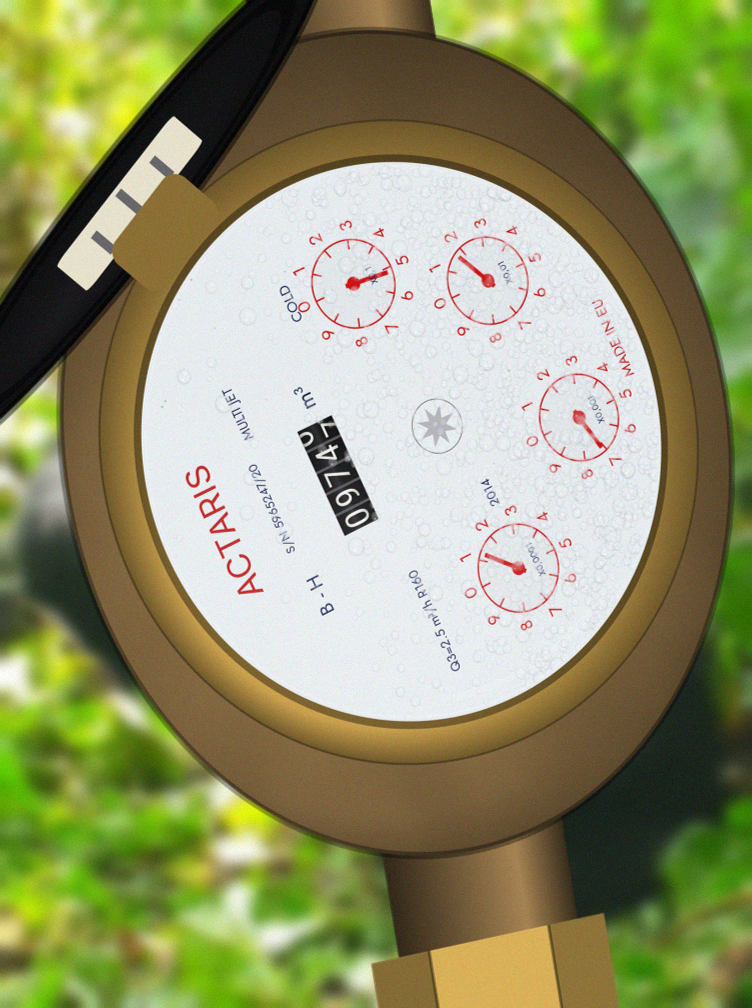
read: **9746.5171** m³
